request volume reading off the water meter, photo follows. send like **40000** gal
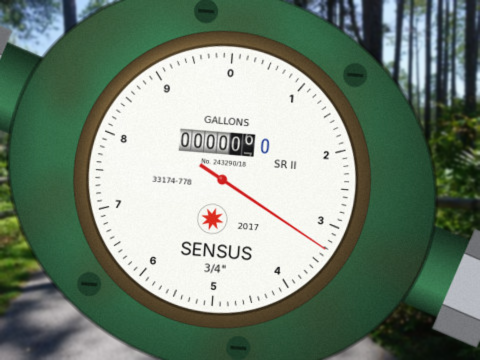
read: **63.3** gal
